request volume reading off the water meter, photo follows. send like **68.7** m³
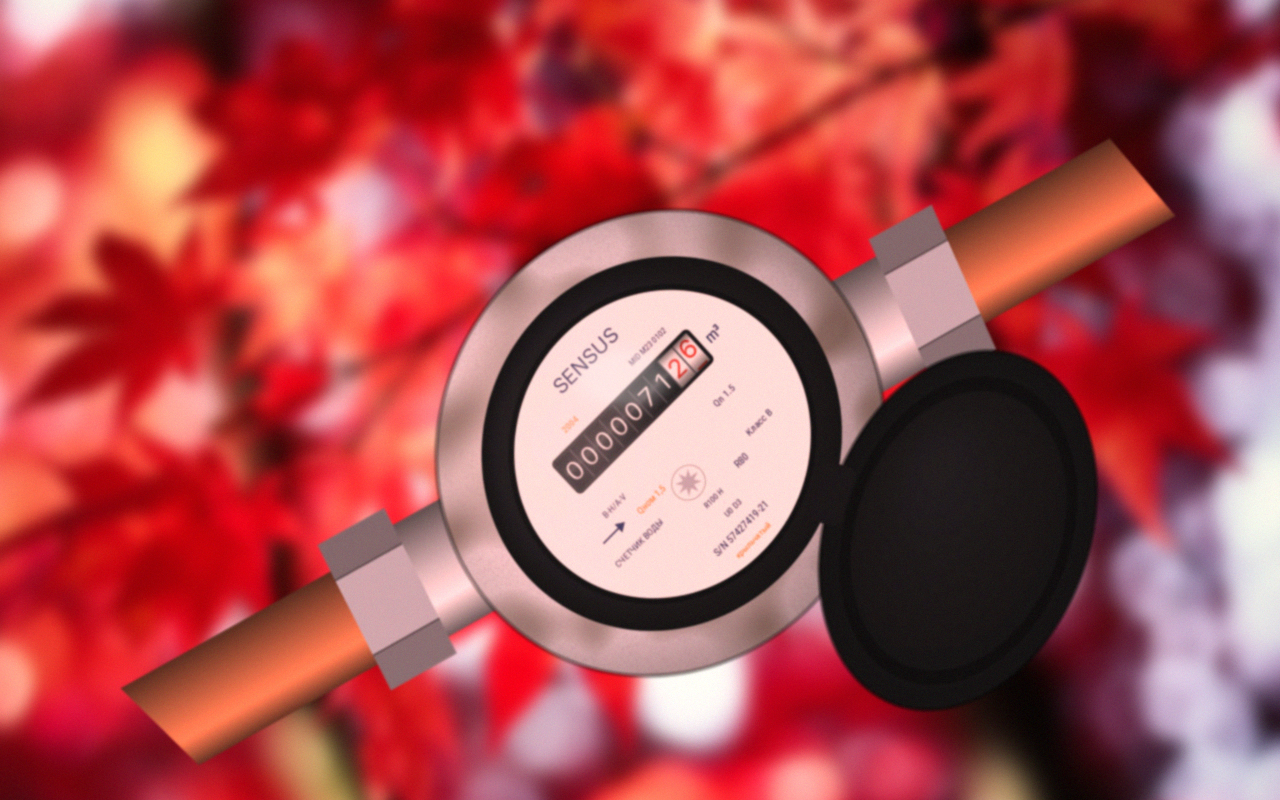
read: **71.26** m³
